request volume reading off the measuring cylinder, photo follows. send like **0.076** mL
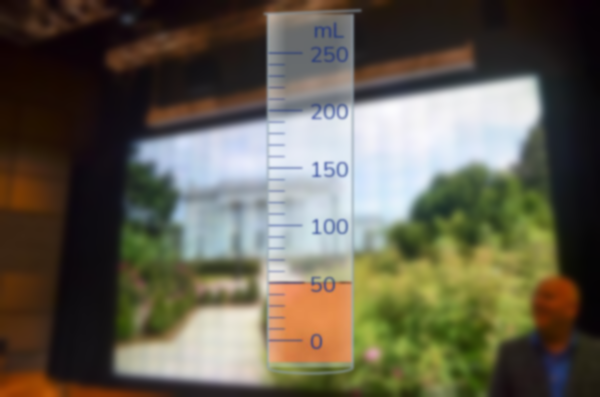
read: **50** mL
